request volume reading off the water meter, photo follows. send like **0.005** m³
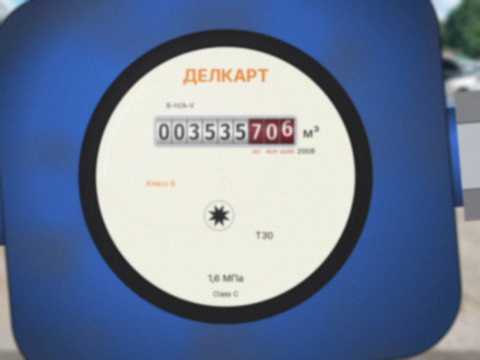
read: **3535.706** m³
